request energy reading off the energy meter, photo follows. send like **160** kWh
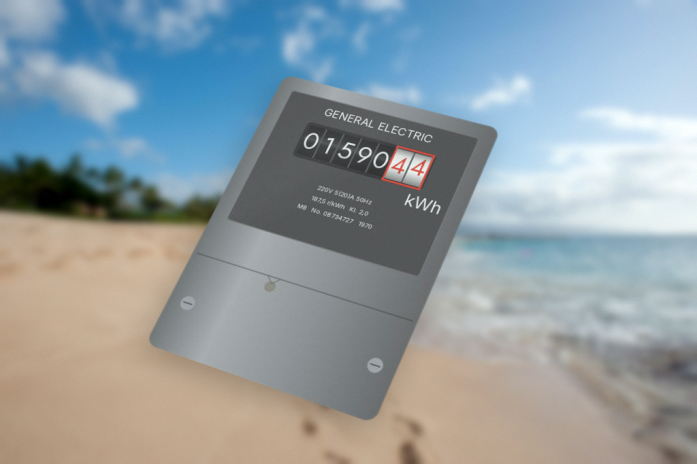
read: **1590.44** kWh
